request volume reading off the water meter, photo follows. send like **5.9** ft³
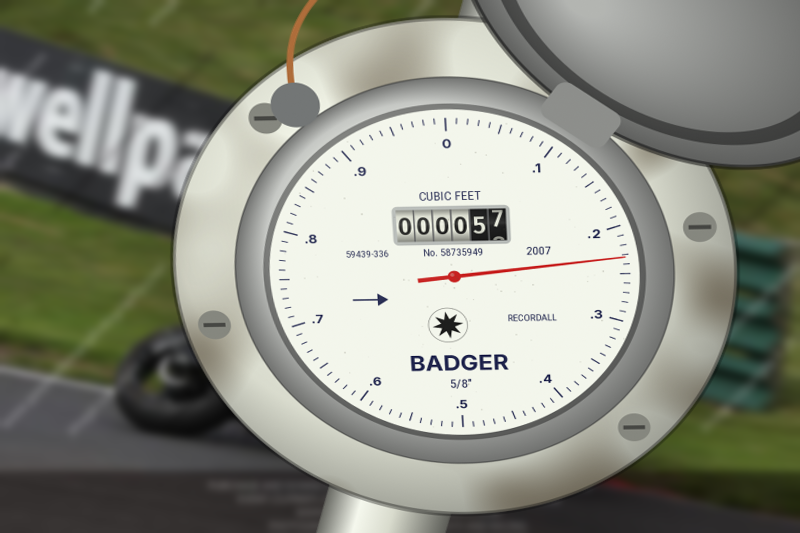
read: **57.23** ft³
